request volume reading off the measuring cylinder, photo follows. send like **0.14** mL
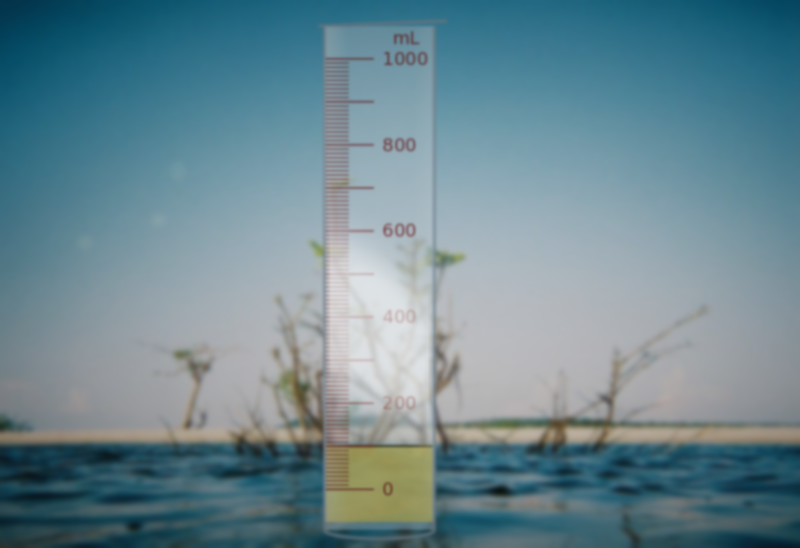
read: **100** mL
